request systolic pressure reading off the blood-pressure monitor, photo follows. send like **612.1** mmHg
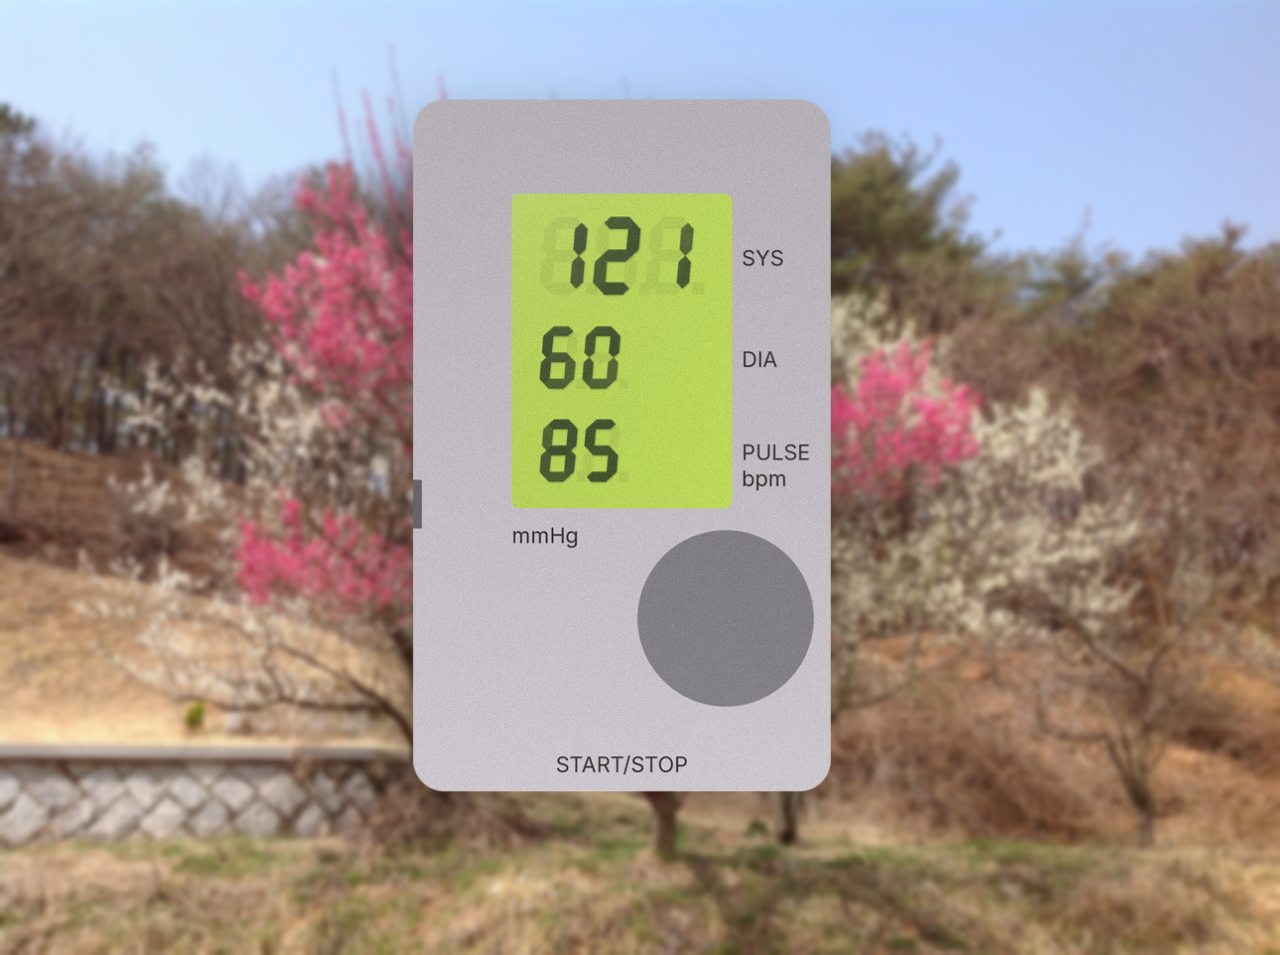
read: **121** mmHg
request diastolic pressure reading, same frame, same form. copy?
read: **60** mmHg
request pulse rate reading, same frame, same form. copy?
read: **85** bpm
